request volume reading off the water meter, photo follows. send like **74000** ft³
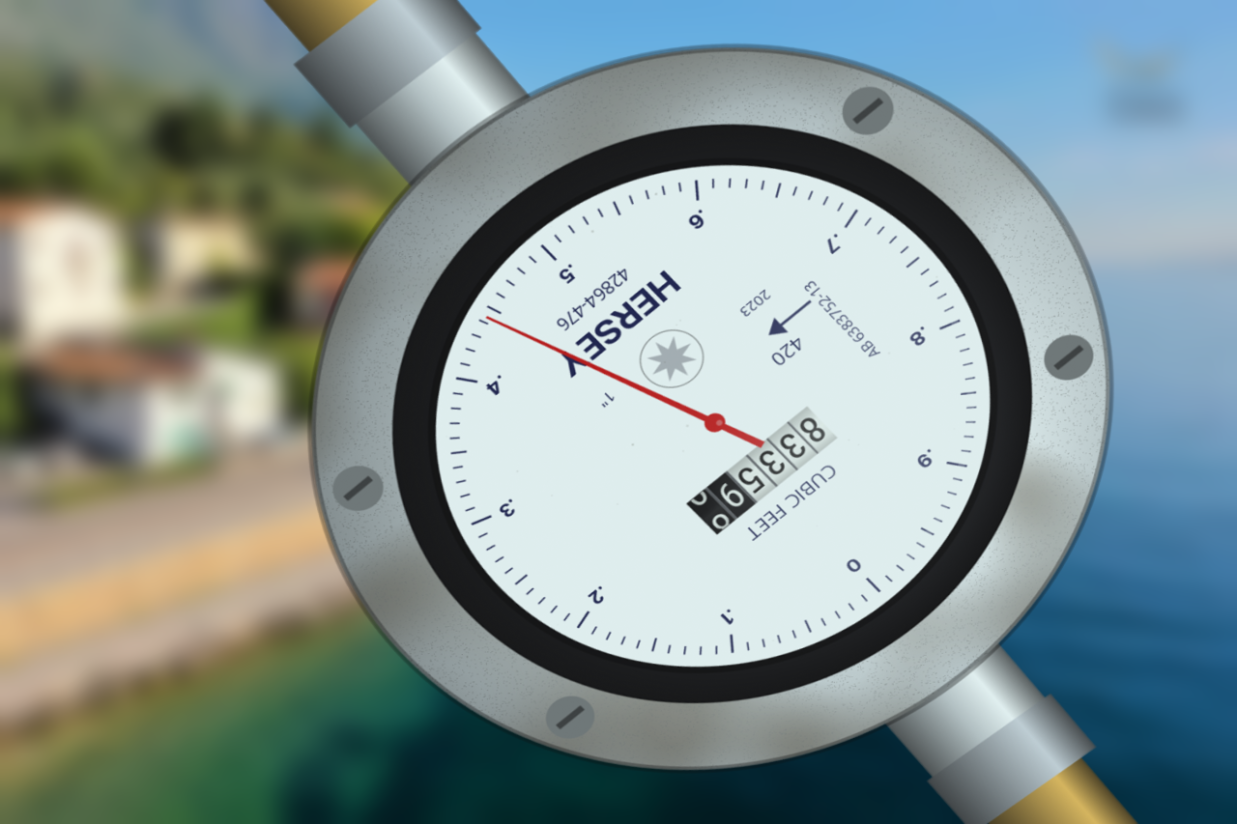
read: **833598.44** ft³
